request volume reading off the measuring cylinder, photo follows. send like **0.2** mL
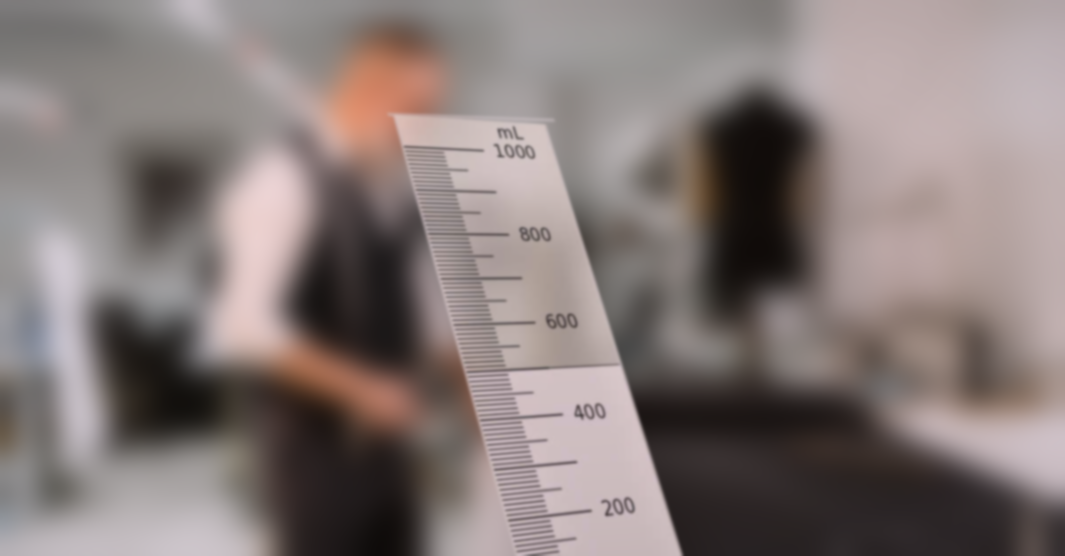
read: **500** mL
